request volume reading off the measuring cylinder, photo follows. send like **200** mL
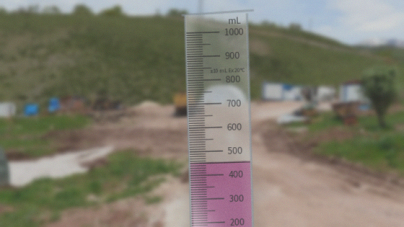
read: **450** mL
